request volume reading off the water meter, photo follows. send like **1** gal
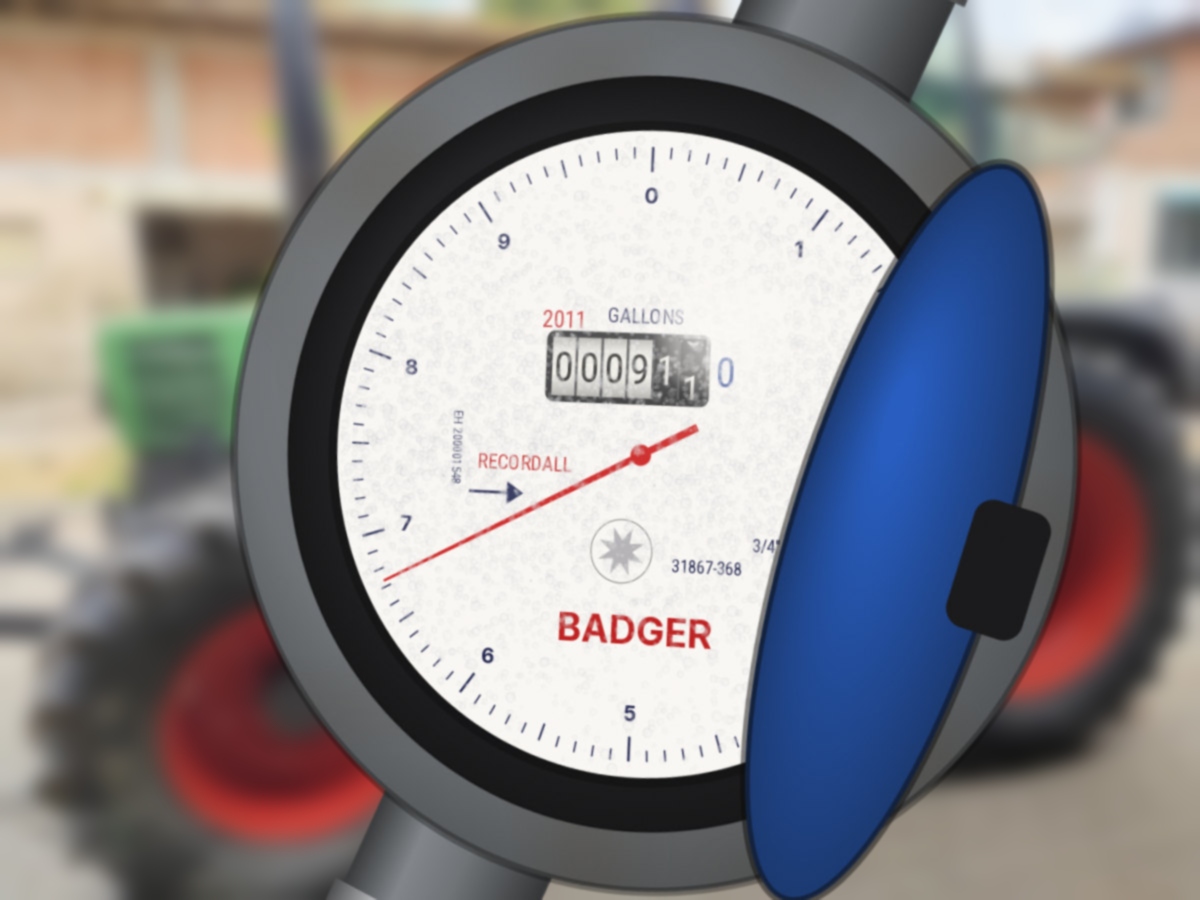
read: **9106.7** gal
